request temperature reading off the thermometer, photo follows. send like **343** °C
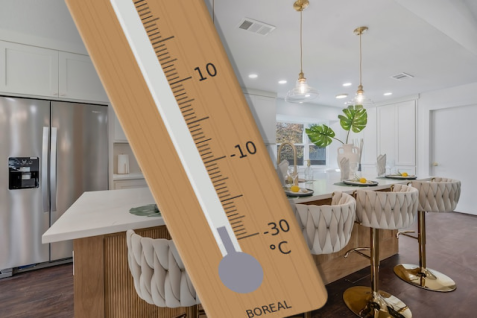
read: **-26** °C
